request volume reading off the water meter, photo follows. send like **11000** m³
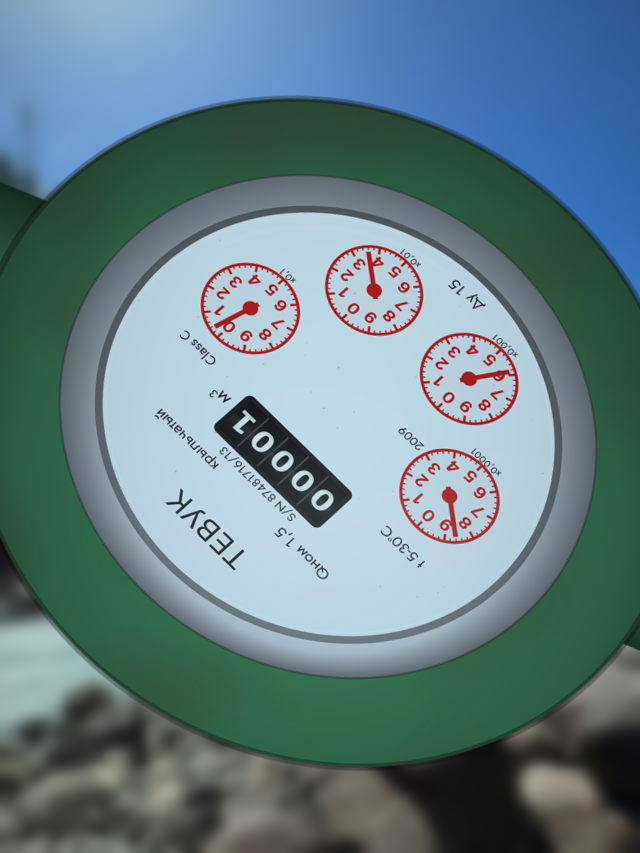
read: **1.0358** m³
